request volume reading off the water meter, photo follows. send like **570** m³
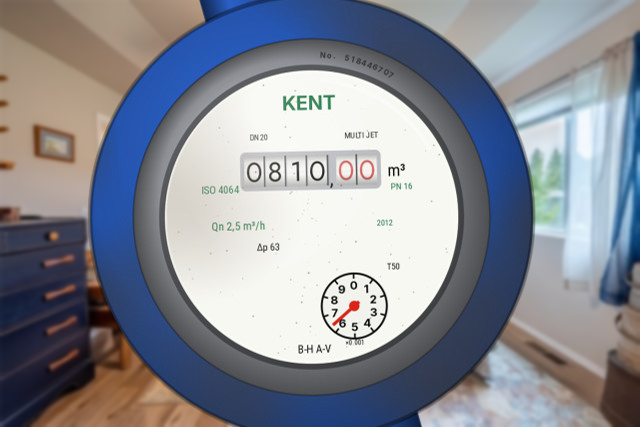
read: **810.006** m³
